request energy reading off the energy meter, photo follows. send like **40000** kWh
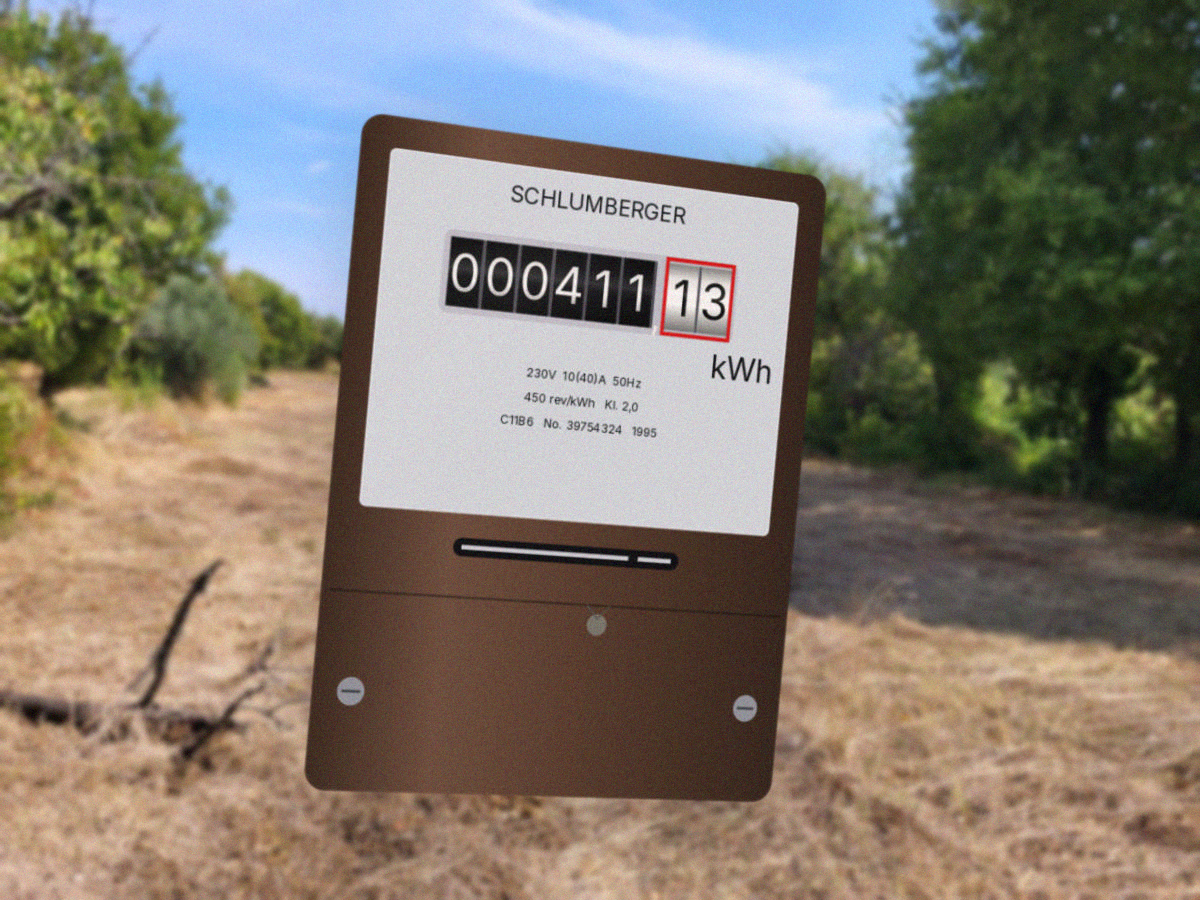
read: **411.13** kWh
